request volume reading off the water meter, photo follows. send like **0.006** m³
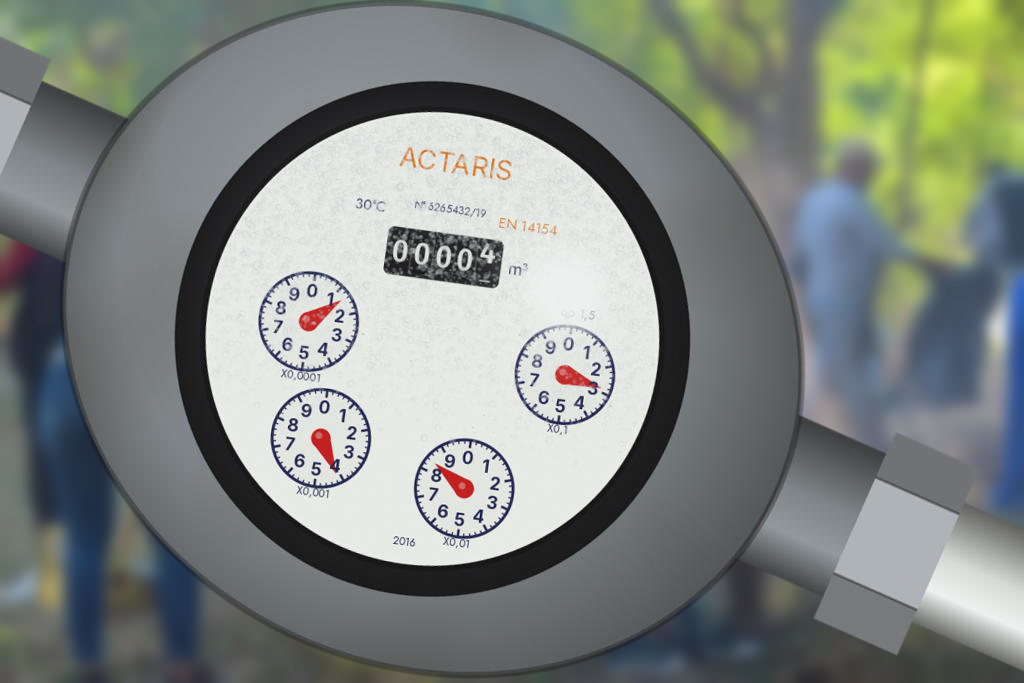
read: **4.2841** m³
